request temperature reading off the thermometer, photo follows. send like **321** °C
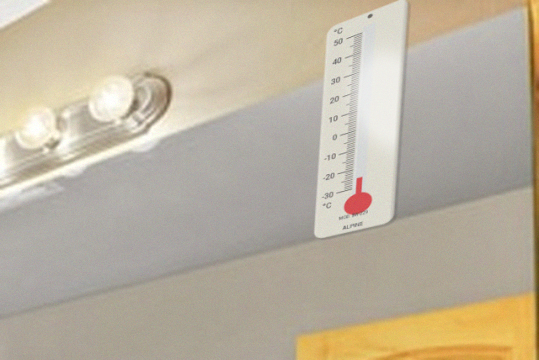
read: **-25** °C
